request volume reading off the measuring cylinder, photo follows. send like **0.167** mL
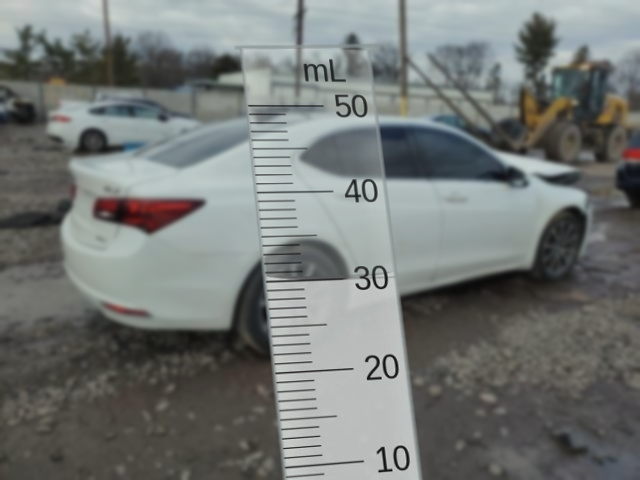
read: **30** mL
